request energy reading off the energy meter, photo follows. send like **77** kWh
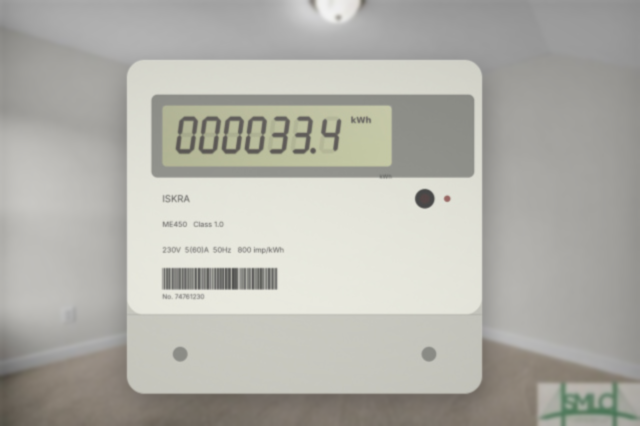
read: **33.4** kWh
